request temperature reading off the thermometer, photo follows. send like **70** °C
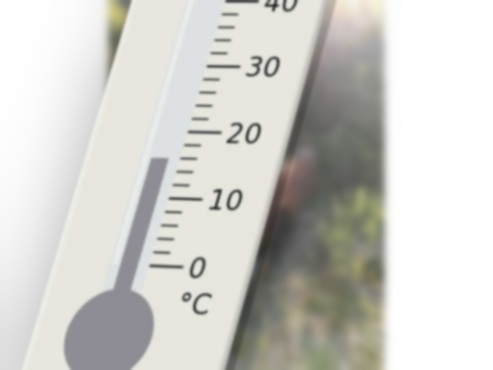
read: **16** °C
